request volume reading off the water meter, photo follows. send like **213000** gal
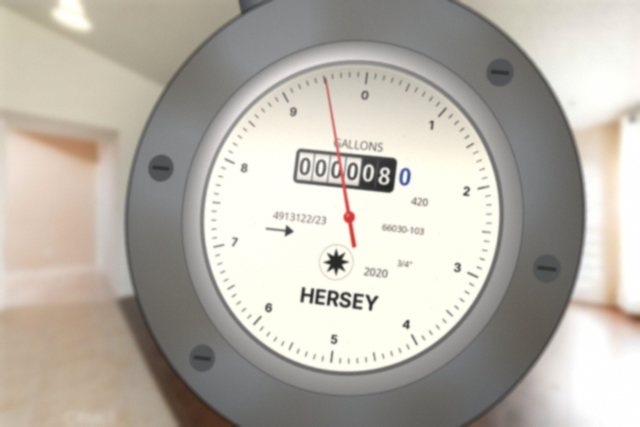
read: **79.5** gal
